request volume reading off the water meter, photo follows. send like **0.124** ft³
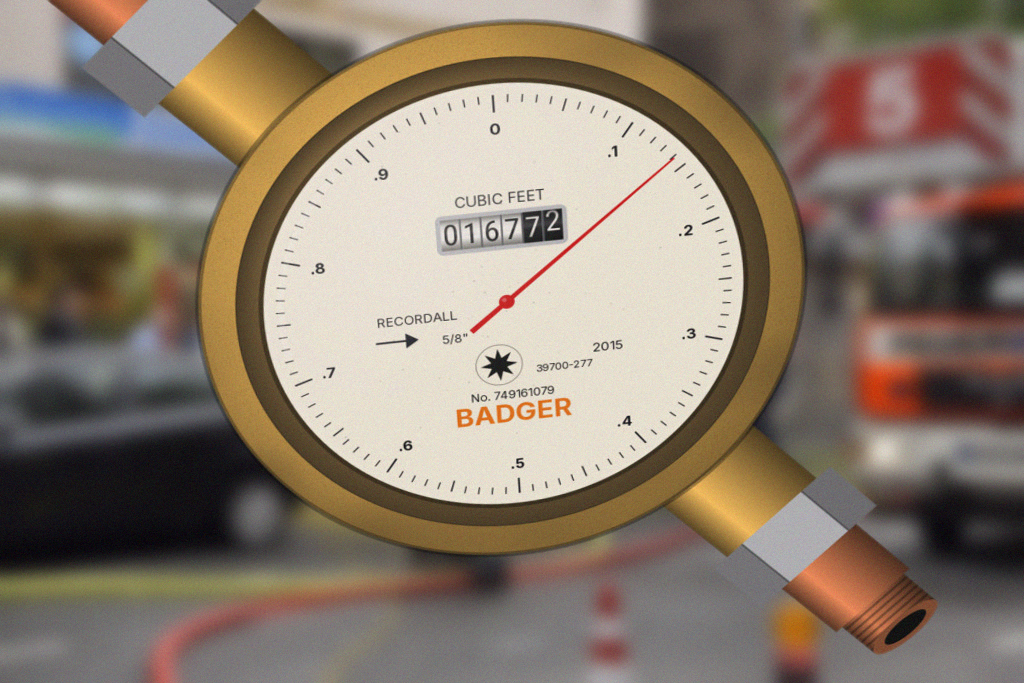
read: **16772.14** ft³
